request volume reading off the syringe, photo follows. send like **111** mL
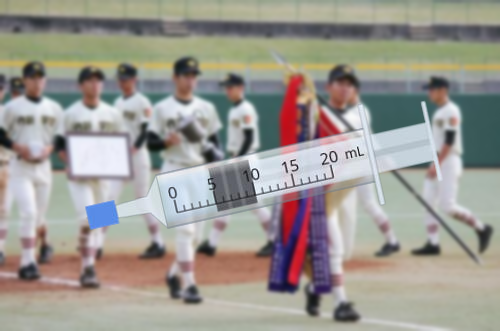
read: **5** mL
